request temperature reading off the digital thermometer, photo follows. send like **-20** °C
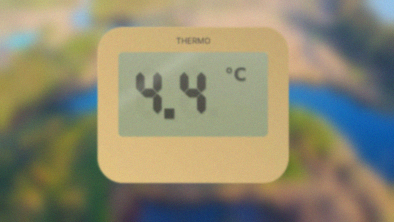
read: **4.4** °C
